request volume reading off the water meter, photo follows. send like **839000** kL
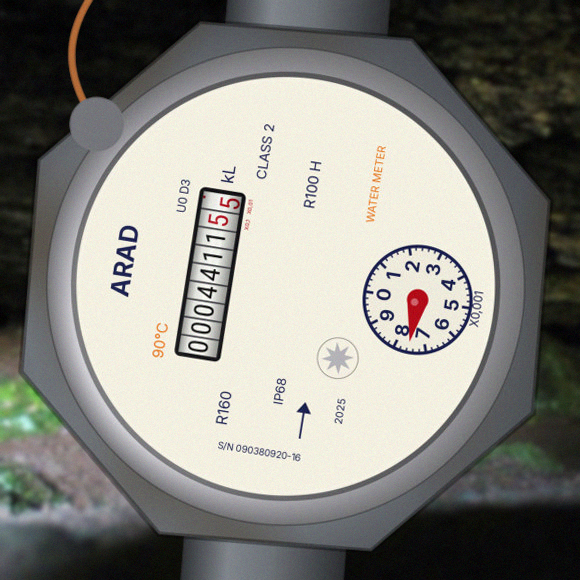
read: **4411.547** kL
